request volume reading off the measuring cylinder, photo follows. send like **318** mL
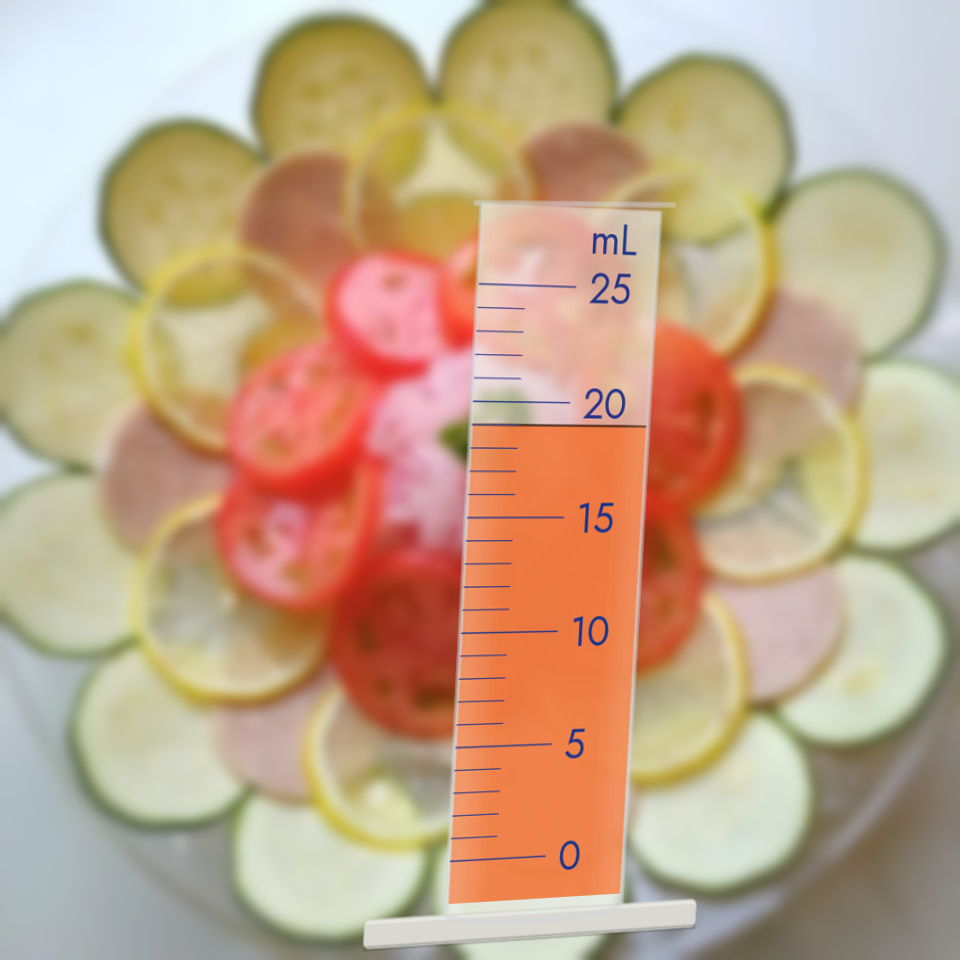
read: **19** mL
